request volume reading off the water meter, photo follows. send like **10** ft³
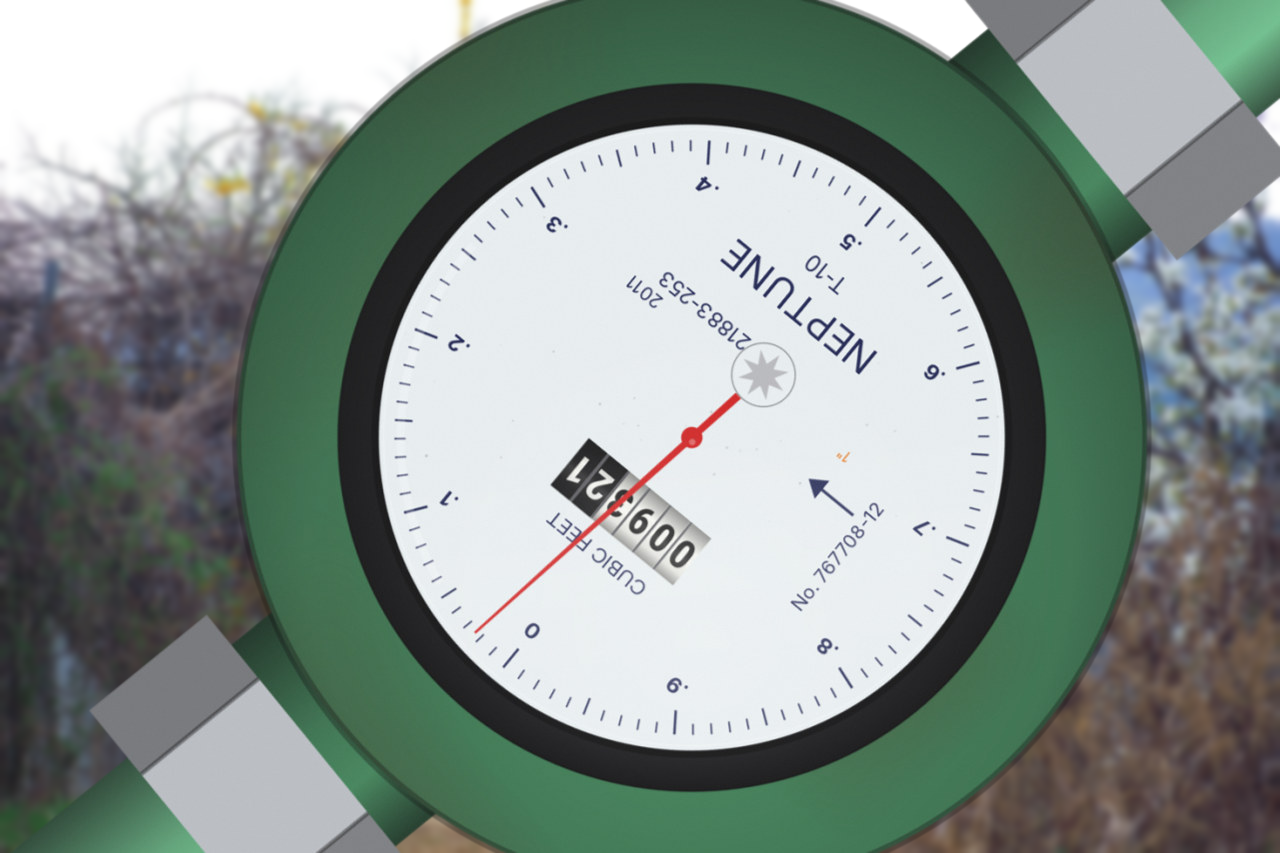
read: **9321.02** ft³
